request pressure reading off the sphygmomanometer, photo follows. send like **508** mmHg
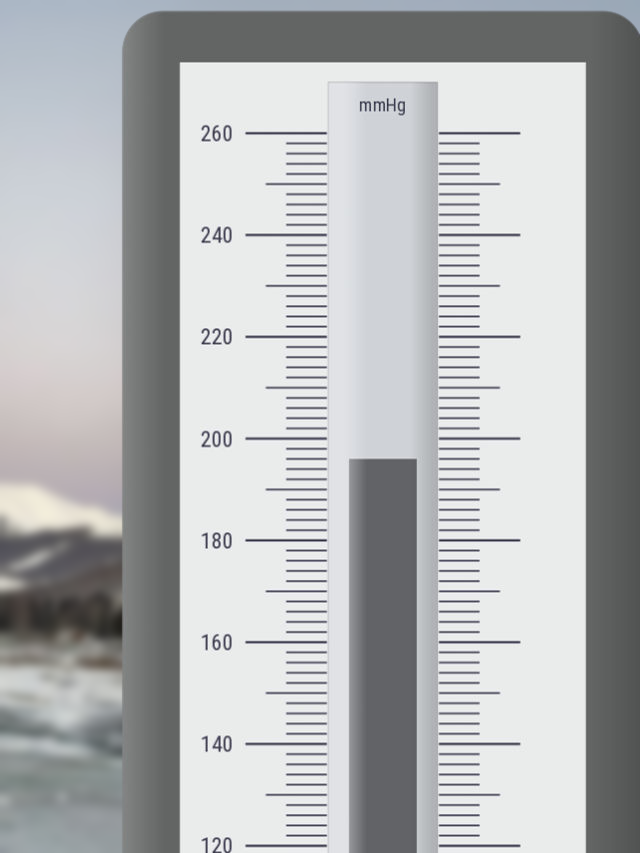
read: **196** mmHg
